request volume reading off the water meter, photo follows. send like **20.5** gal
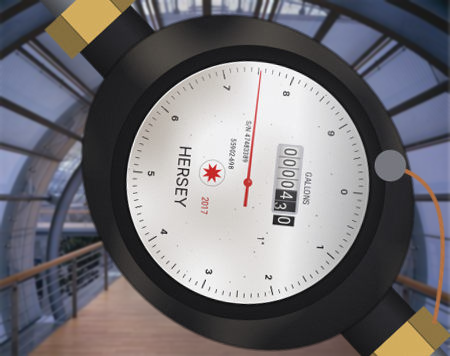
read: **427.5** gal
